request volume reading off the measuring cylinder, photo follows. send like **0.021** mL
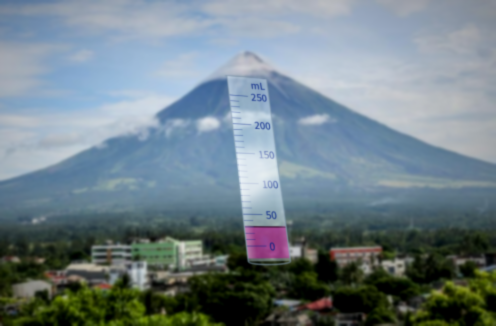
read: **30** mL
